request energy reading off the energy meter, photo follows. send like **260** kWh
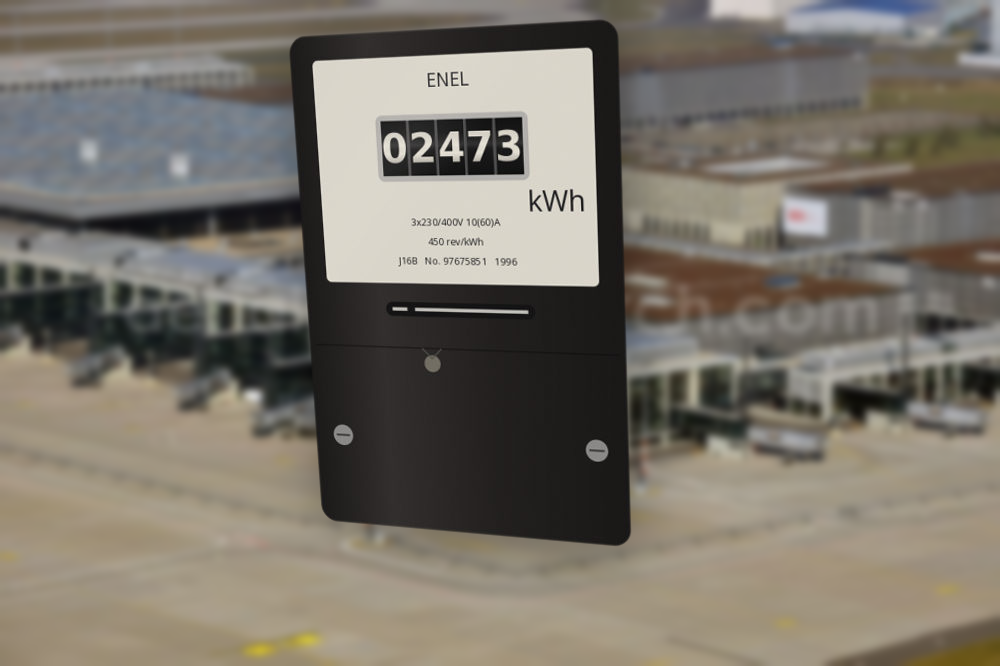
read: **2473** kWh
